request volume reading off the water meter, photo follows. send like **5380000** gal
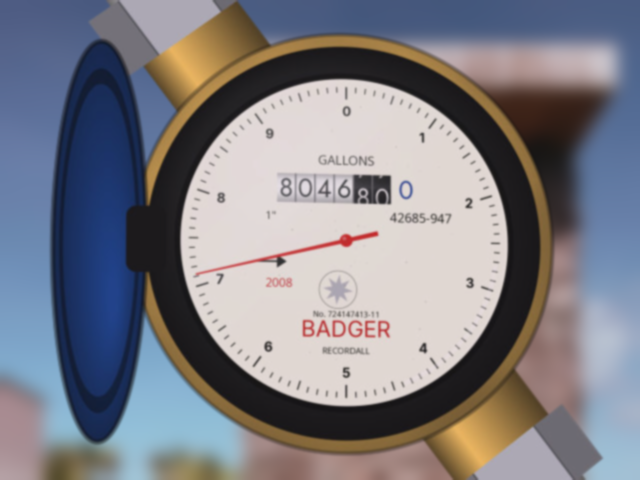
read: **8046797.1** gal
